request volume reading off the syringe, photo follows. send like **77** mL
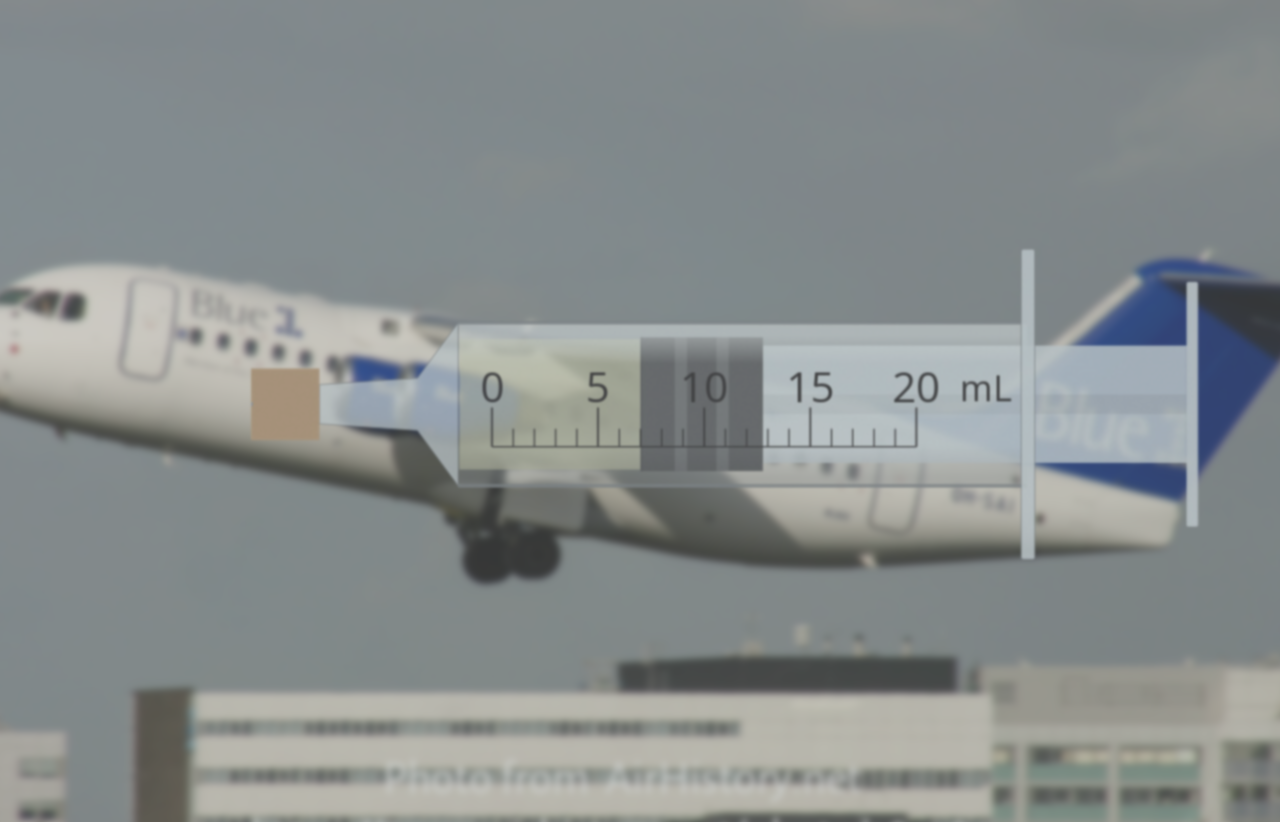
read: **7** mL
